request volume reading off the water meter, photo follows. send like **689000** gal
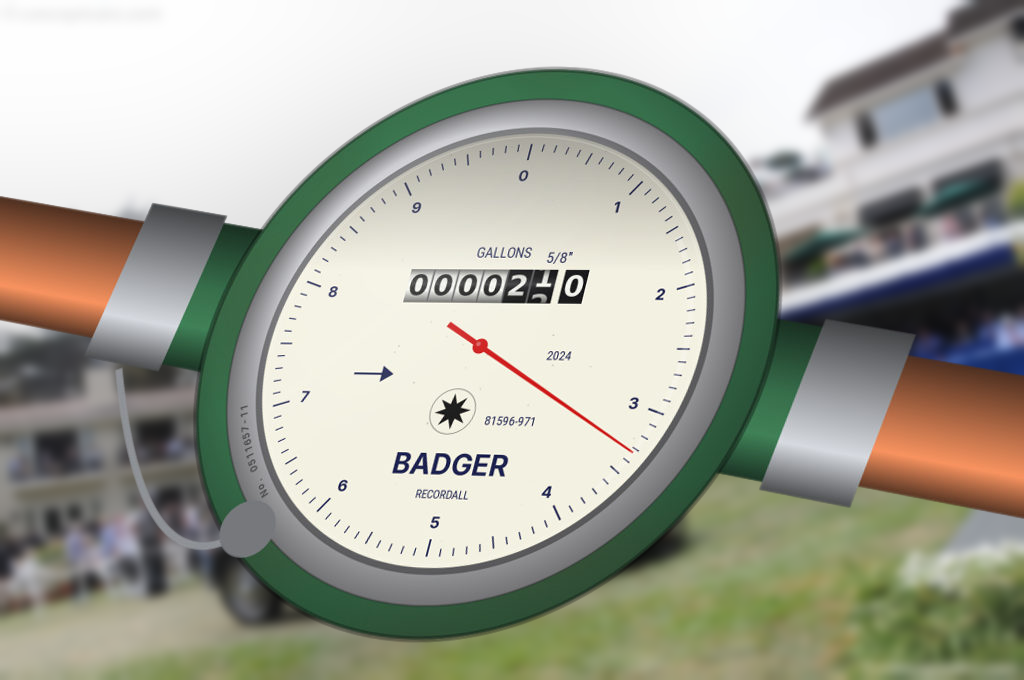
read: **213.3** gal
